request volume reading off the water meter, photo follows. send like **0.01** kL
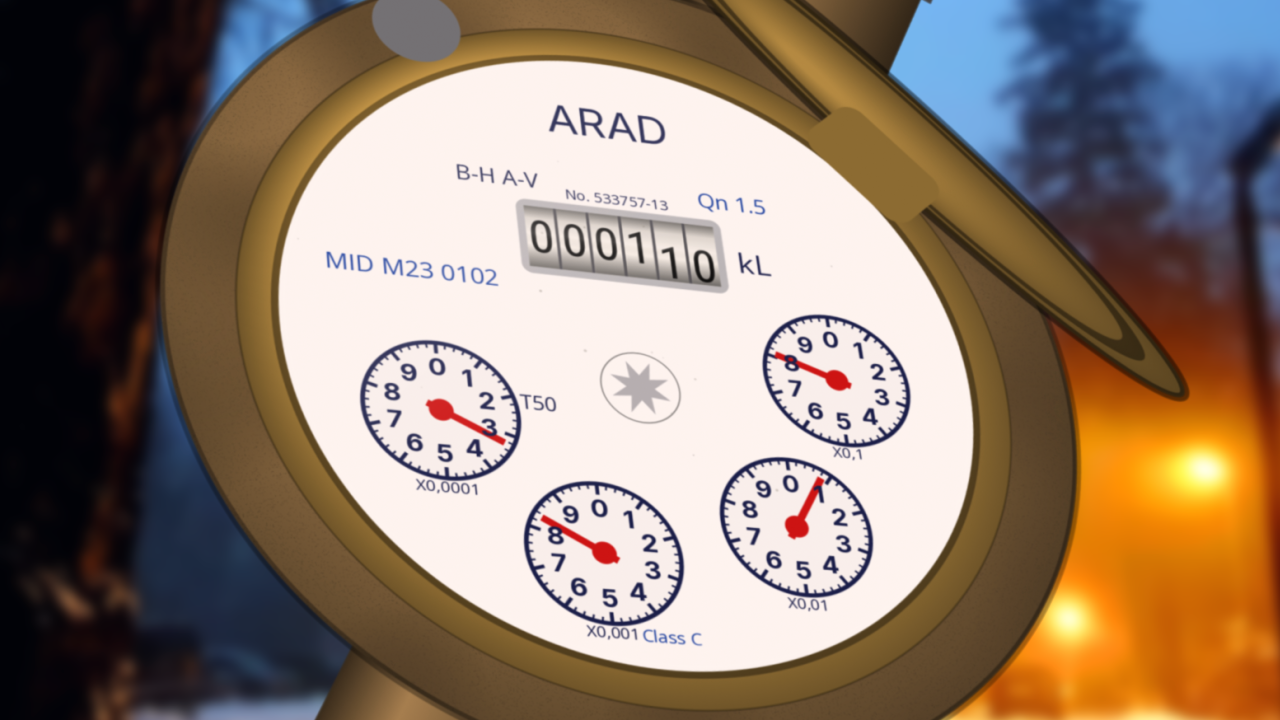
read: **109.8083** kL
